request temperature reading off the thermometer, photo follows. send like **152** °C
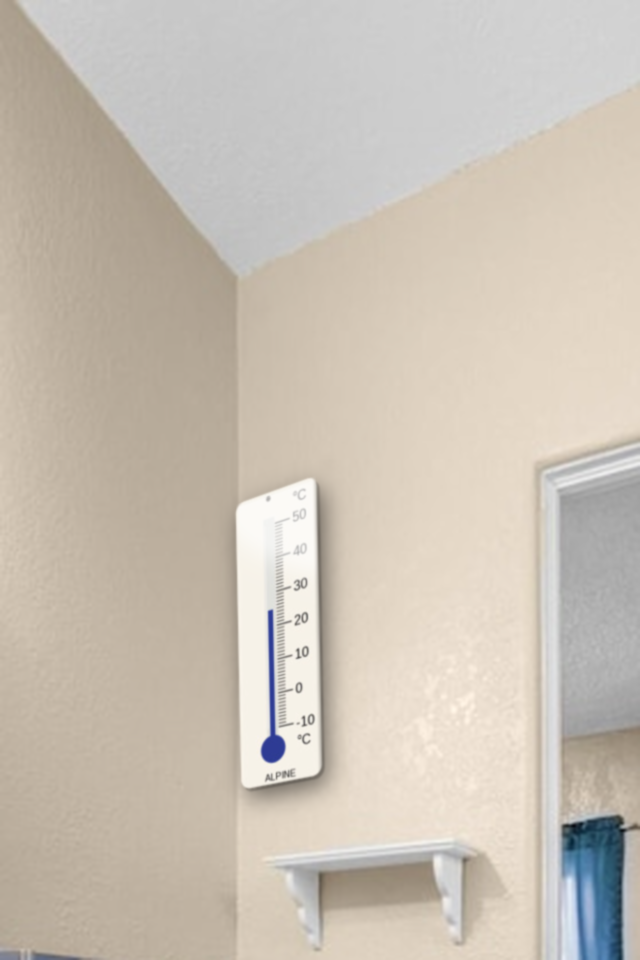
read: **25** °C
